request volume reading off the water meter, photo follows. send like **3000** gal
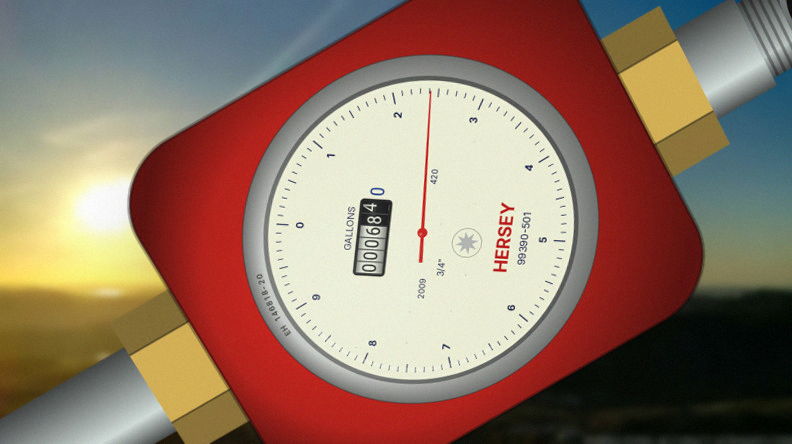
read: **6842.4** gal
